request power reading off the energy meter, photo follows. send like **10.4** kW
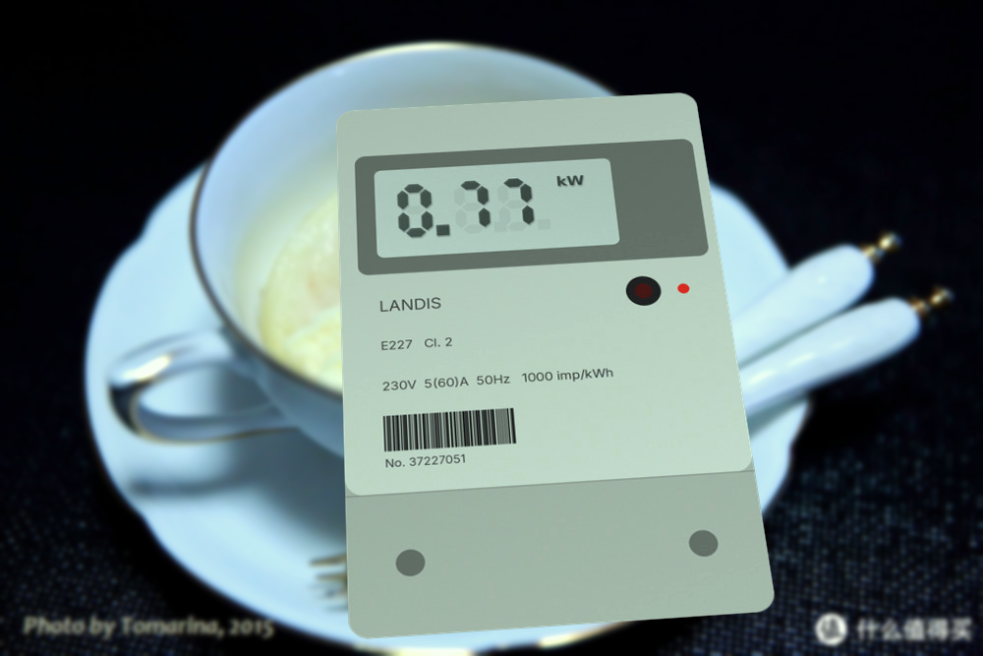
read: **0.77** kW
